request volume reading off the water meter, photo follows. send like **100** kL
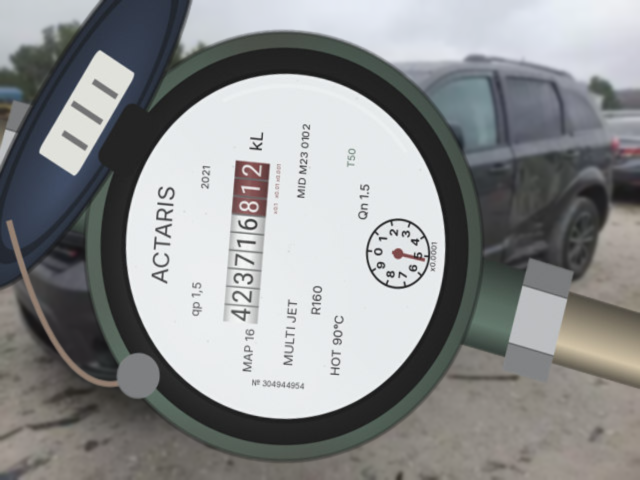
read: **423716.8125** kL
